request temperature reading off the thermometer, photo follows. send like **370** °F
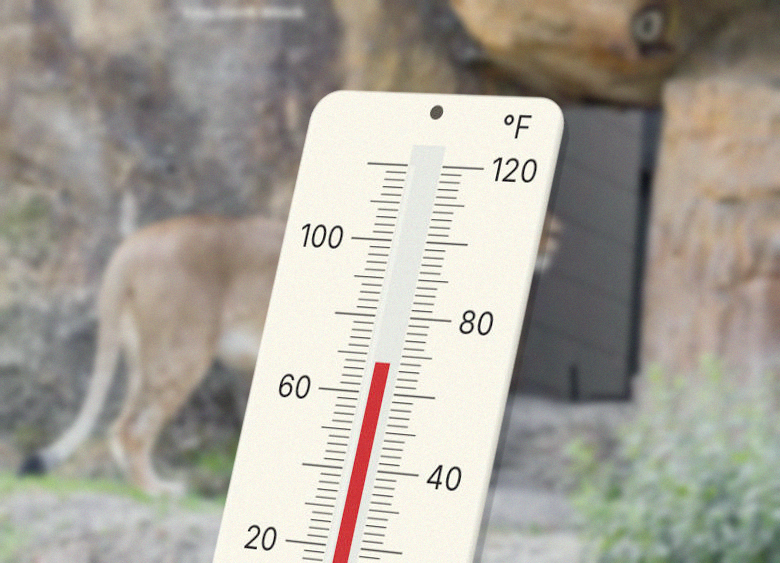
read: **68** °F
